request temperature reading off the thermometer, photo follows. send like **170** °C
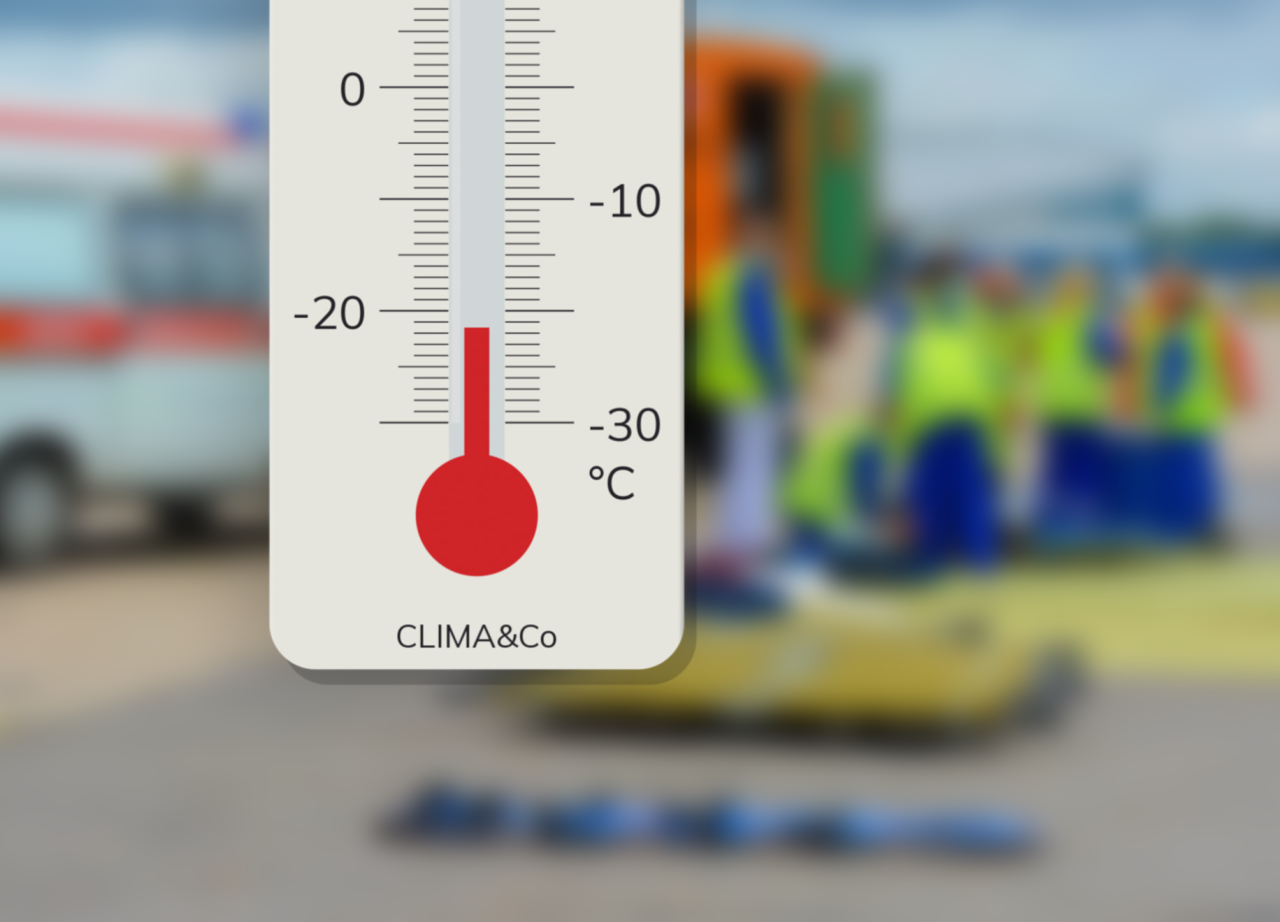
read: **-21.5** °C
